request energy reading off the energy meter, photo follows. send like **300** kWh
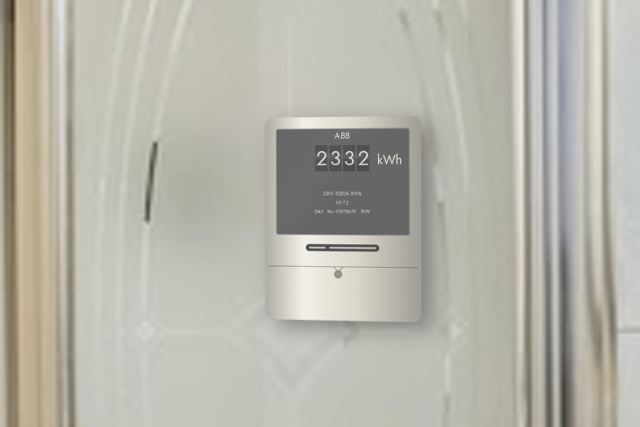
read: **2332** kWh
